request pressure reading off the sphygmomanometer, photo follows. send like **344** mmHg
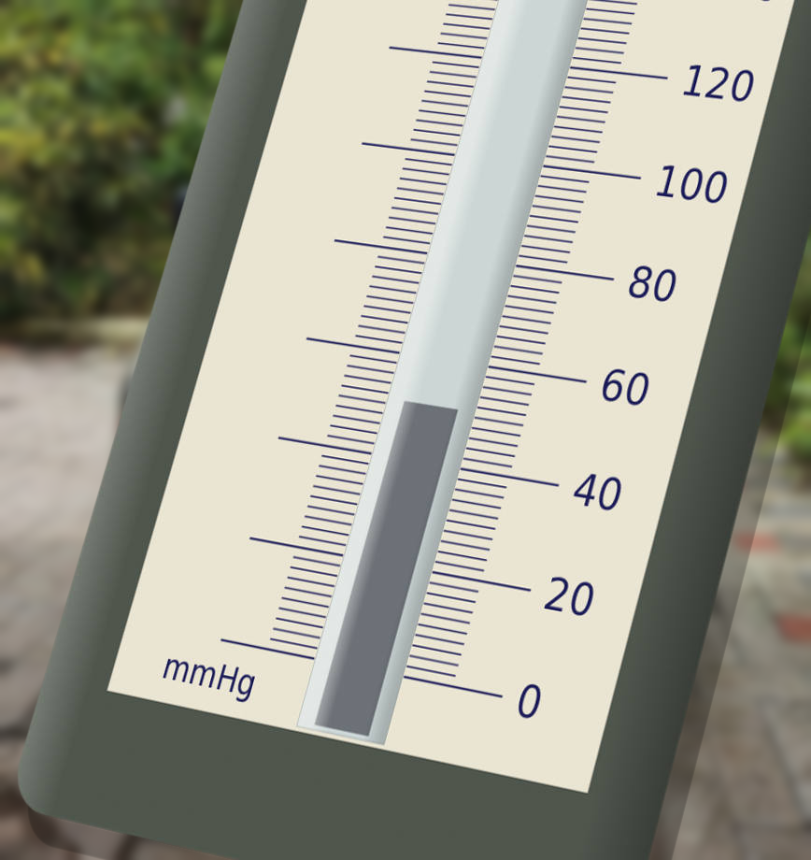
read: **51** mmHg
